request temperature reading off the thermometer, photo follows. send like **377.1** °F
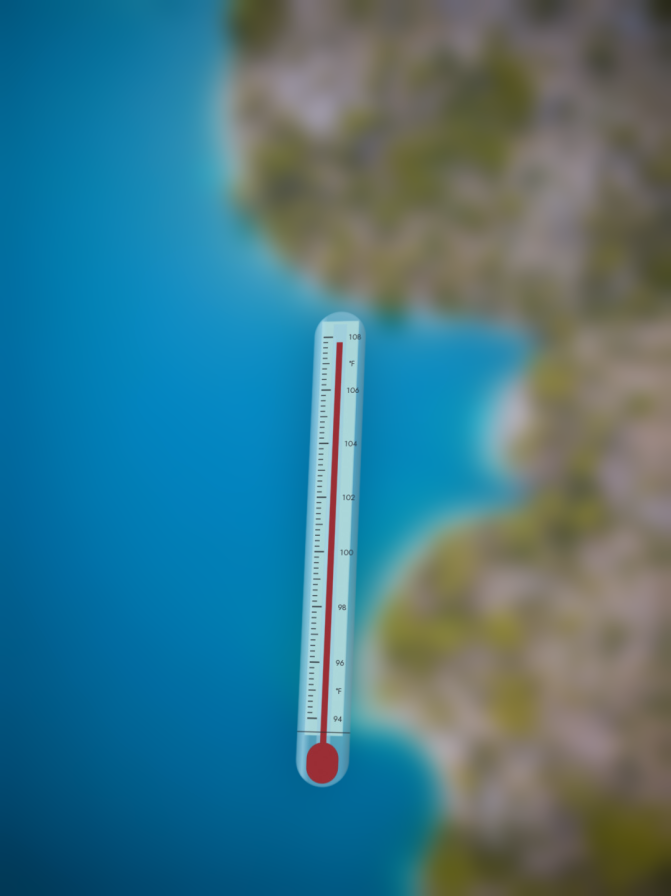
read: **107.8** °F
